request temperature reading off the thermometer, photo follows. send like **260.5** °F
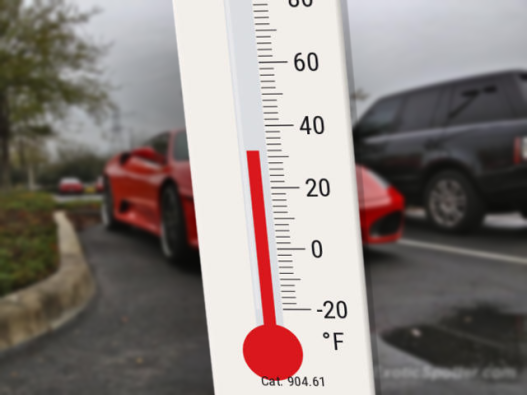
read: **32** °F
